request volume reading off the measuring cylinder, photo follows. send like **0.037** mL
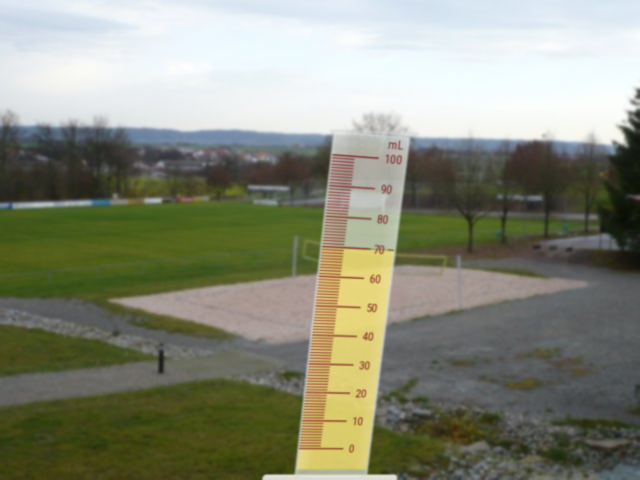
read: **70** mL
